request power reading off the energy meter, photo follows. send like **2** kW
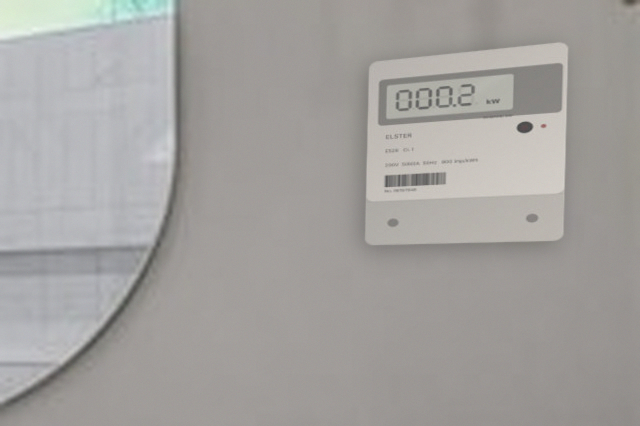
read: **0.2** kW
